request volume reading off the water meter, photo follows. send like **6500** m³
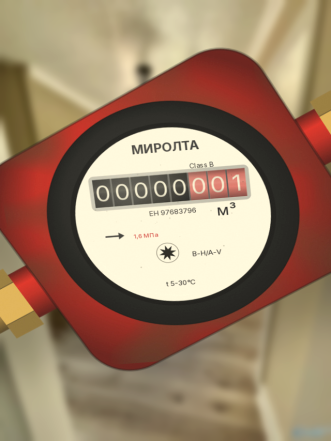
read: **0.001** m³
